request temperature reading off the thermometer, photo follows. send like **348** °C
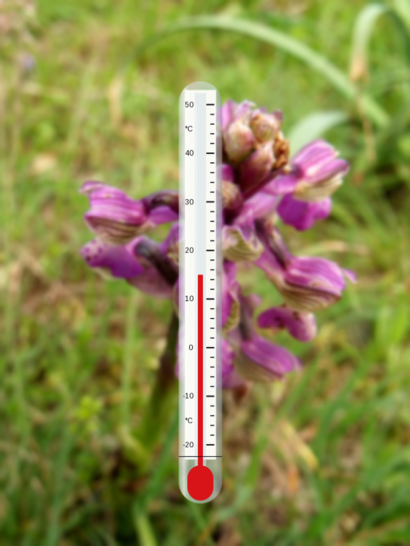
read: **15** °C
